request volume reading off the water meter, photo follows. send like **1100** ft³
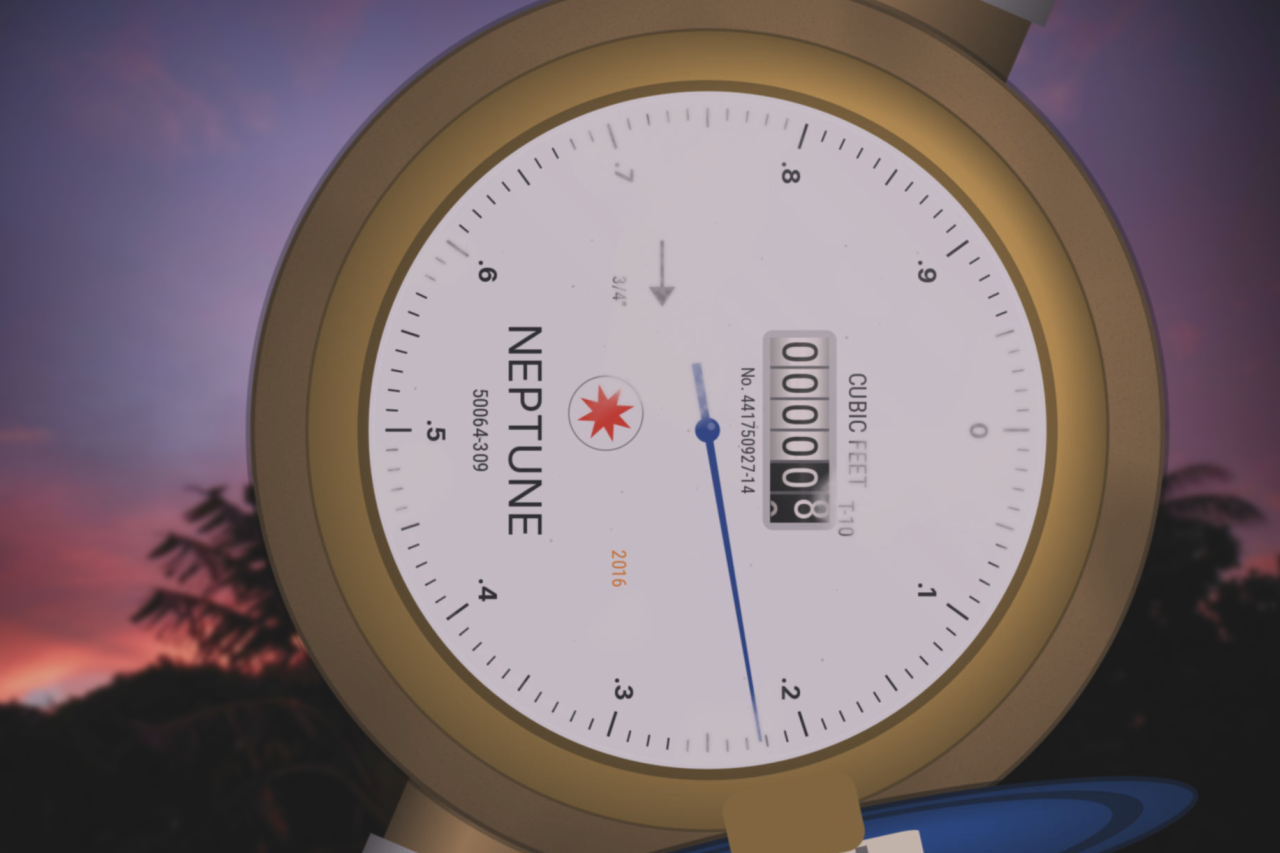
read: **8.22** ft³
